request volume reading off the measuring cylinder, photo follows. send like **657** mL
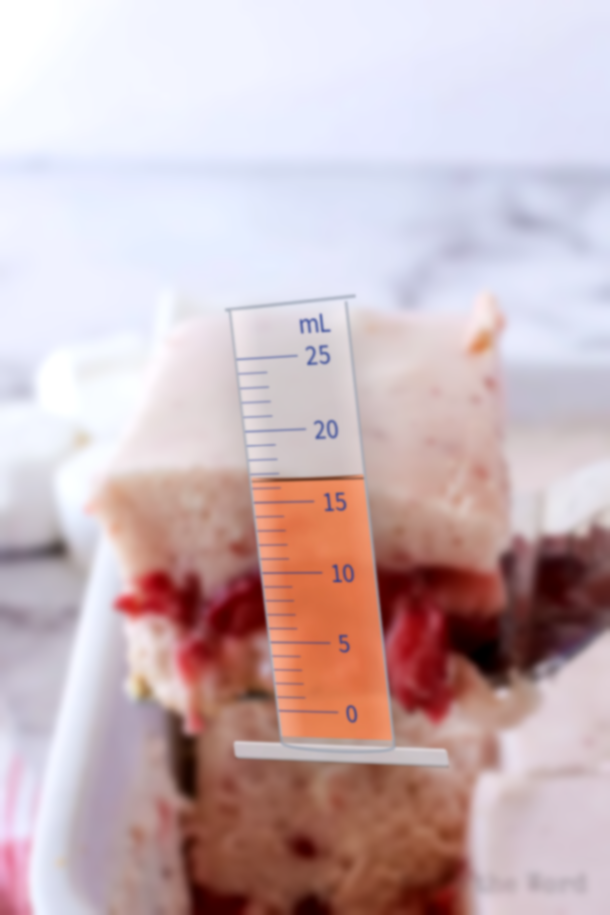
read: **16.5** mL
